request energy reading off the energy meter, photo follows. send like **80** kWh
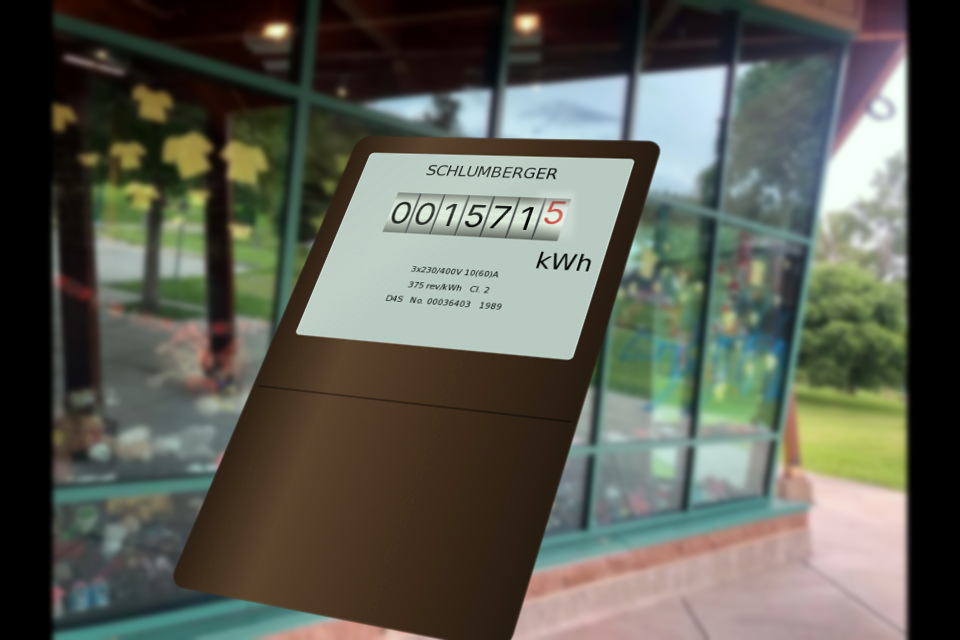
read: **1571.5** kWh
